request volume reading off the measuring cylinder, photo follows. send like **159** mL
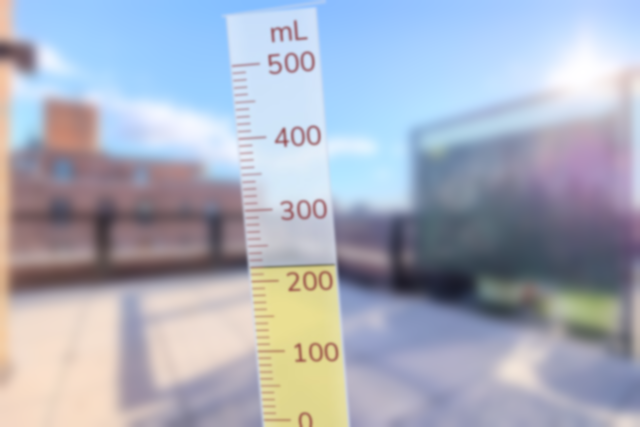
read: **220** mL
